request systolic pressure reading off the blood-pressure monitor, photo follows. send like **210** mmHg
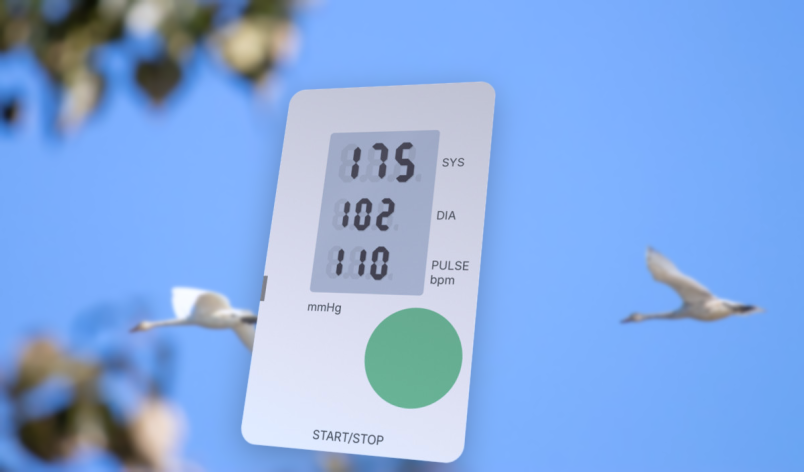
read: **175** mmHg
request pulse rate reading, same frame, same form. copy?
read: **110** bpm
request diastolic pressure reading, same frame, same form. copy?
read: **102** mmHg
